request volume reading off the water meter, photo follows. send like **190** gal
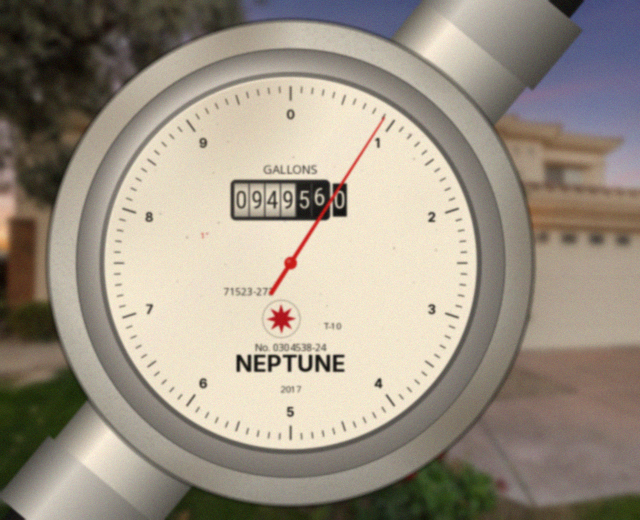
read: **949560.9** gal
